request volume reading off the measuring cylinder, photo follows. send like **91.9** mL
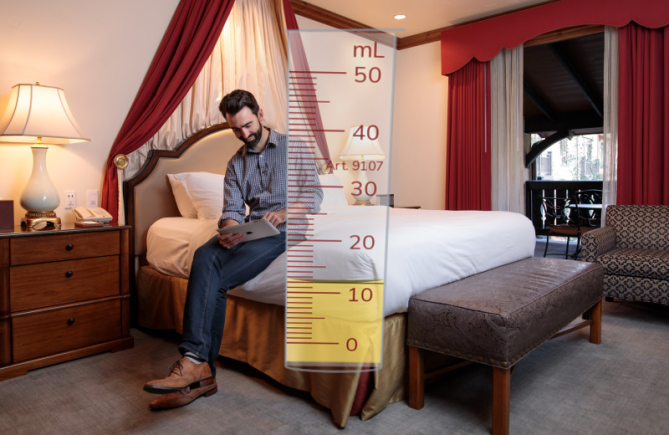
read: **12** mL
